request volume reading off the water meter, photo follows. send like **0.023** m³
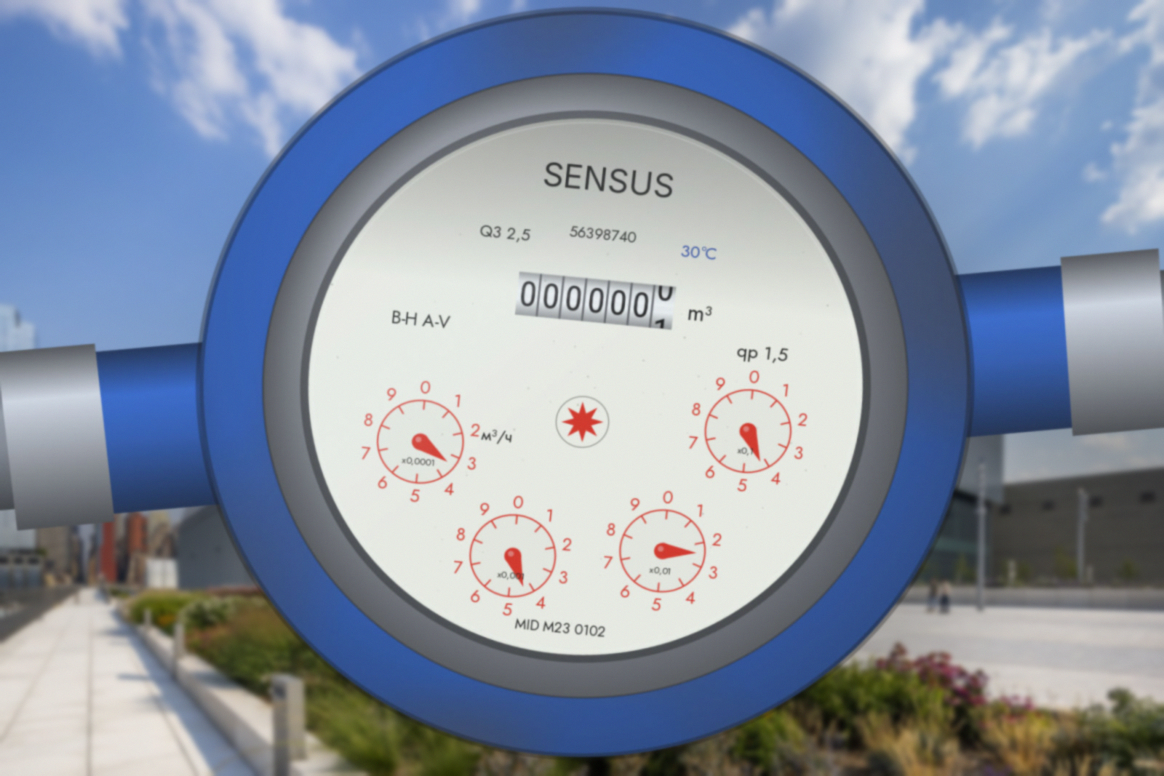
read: **0.4243** m³
